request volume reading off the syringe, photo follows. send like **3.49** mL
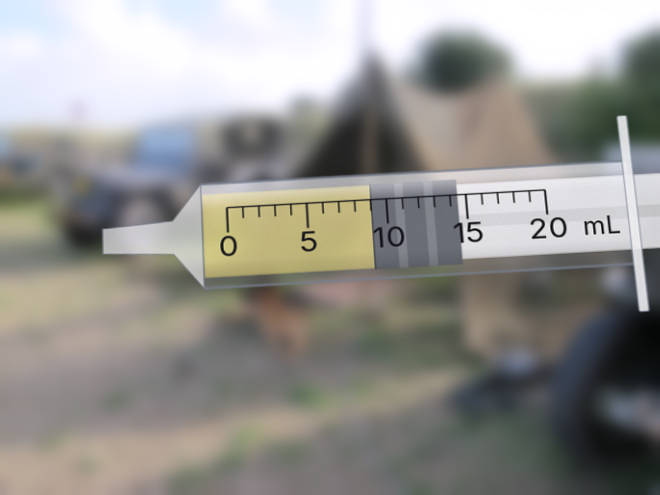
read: **9** mL
